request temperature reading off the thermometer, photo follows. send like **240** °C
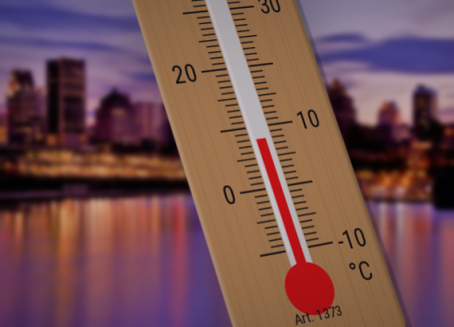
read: **8** °C
